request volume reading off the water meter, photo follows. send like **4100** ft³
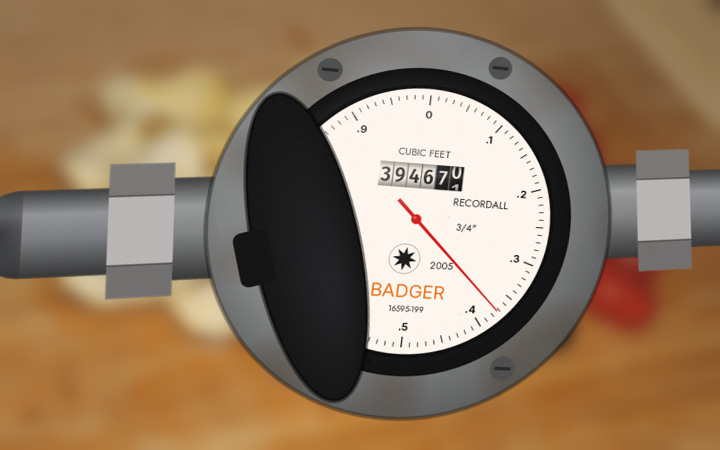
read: **394670.37** ft³
